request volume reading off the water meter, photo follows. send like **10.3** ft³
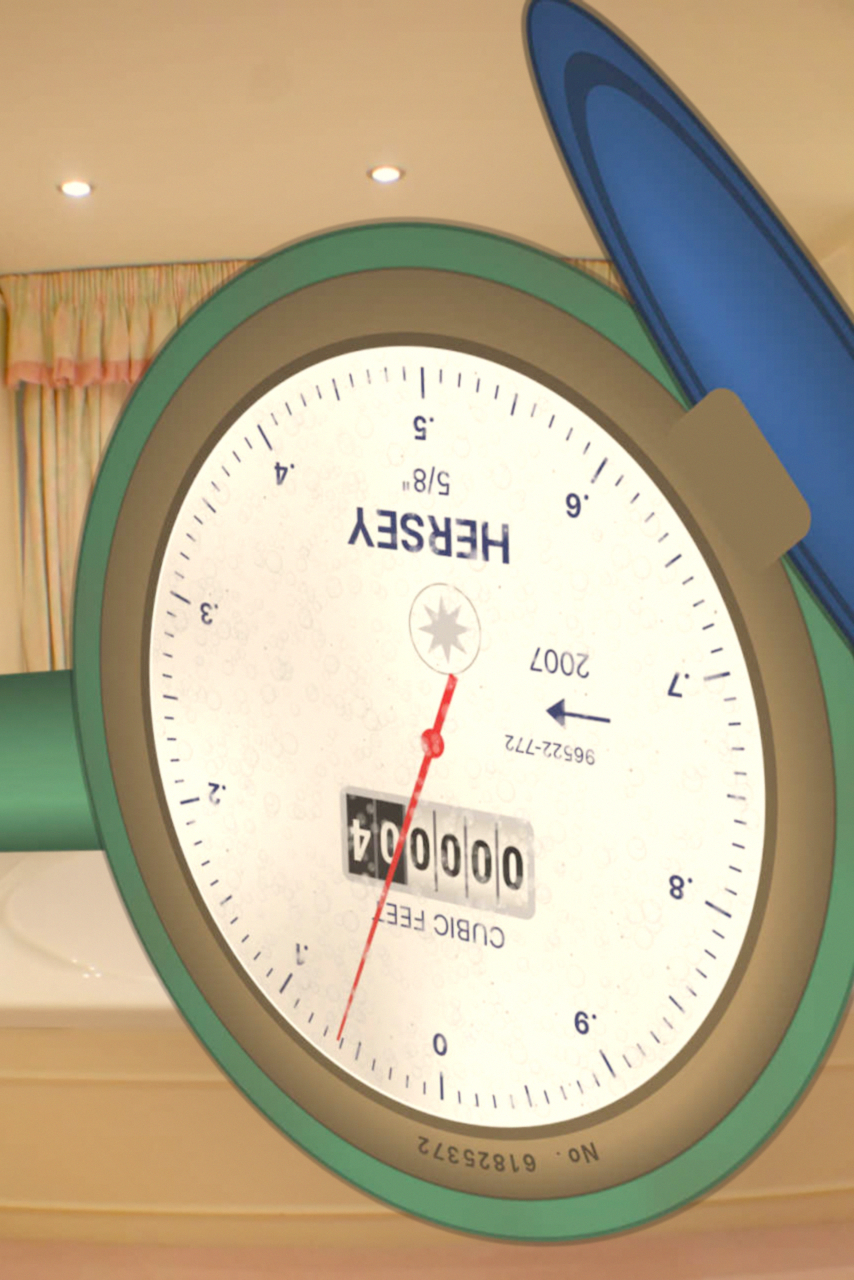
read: **4.06** ft³
